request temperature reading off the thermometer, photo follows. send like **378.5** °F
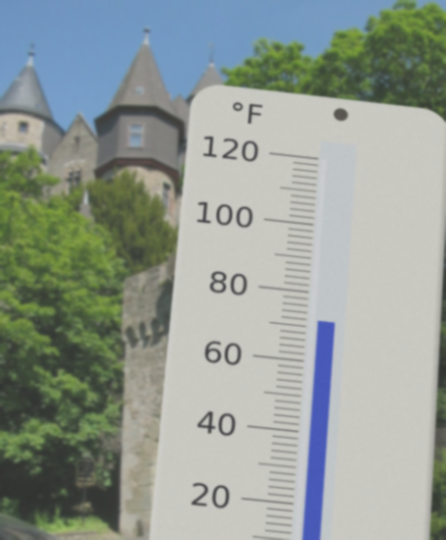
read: **72** °F
